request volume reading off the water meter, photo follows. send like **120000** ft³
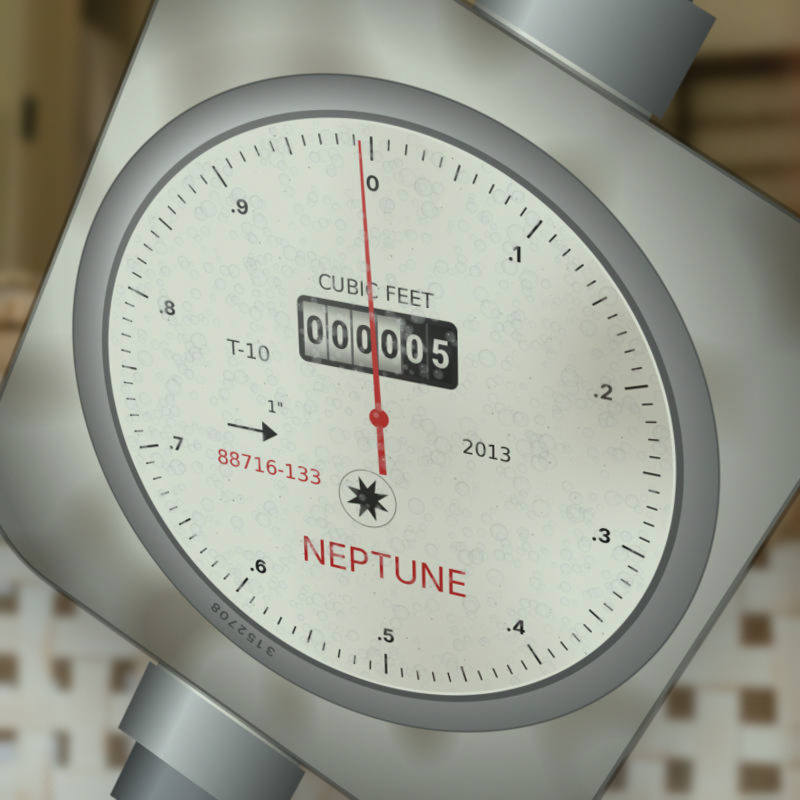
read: **4.99** ft³
